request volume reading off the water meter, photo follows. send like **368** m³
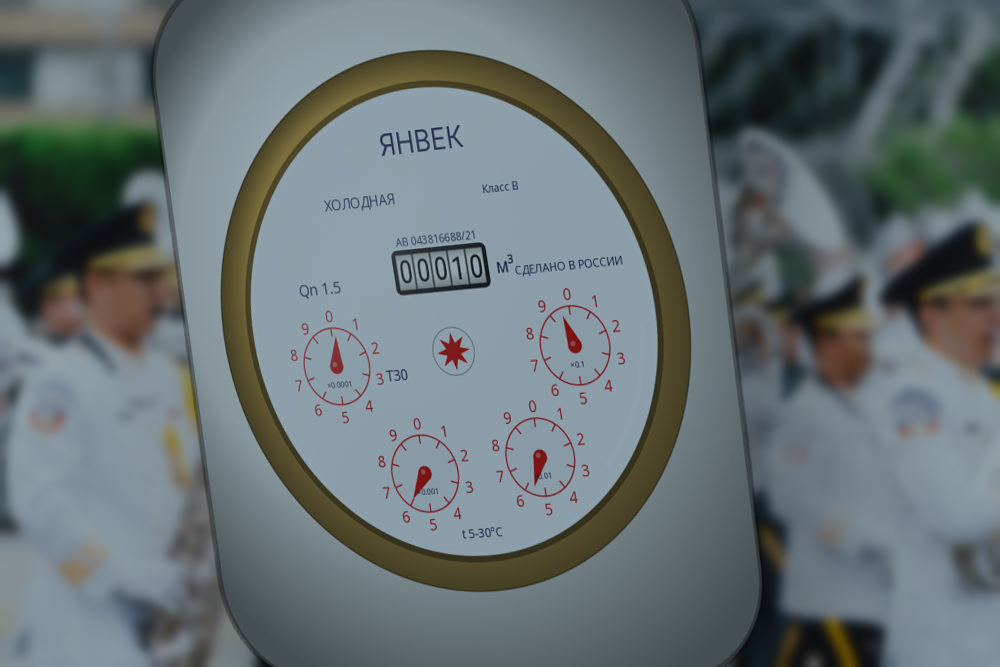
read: **9.9560** m³
